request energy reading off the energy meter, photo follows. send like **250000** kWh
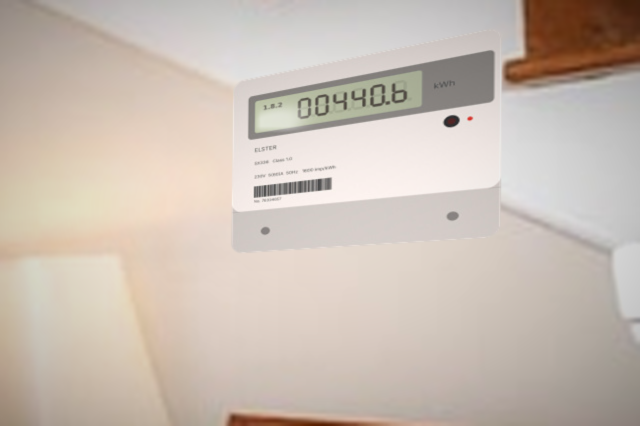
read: **440.6** kWh
